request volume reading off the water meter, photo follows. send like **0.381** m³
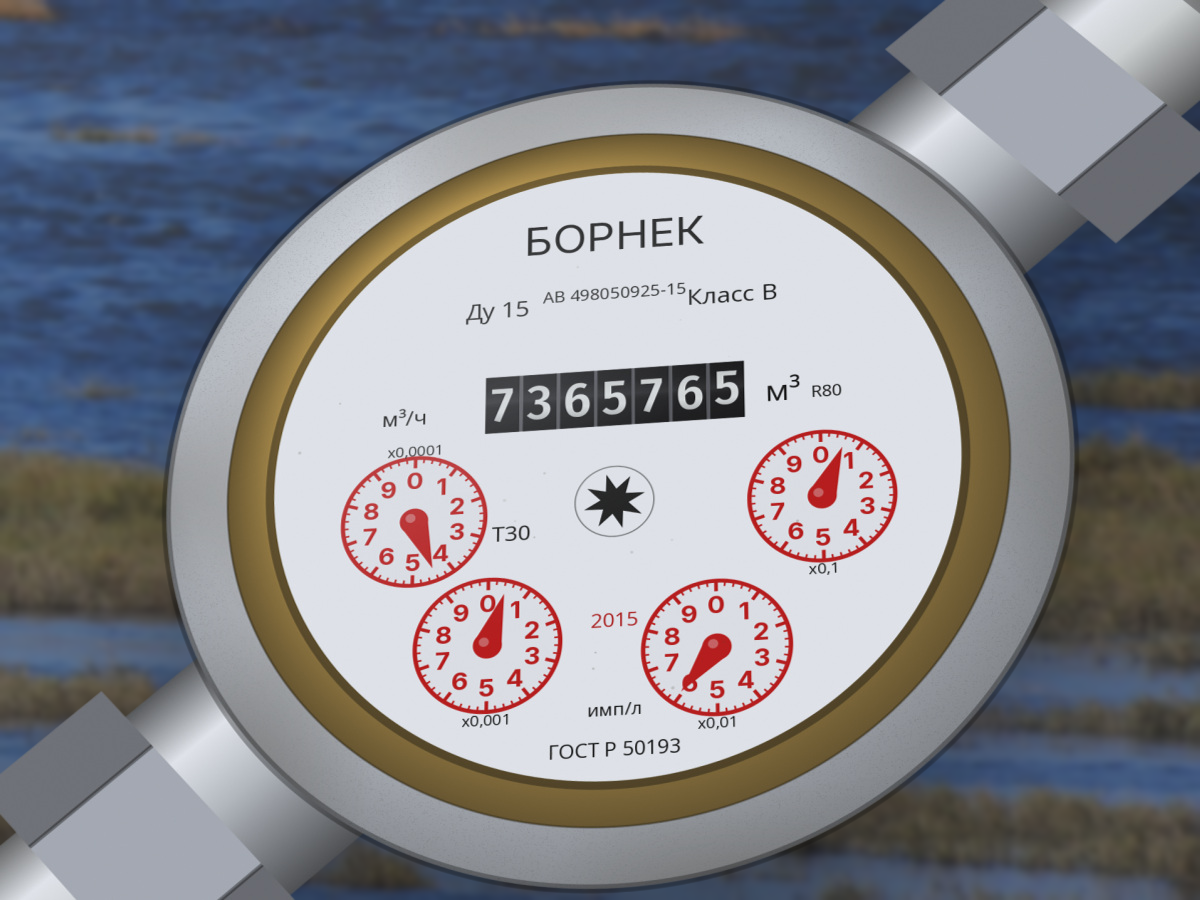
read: **7365765.0604** m³
